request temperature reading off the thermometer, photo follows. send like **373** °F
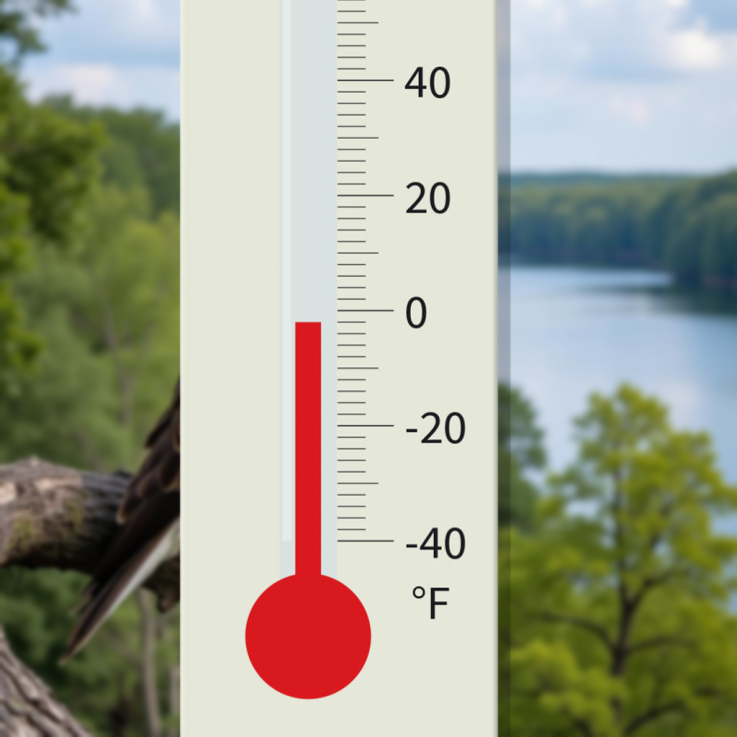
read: **-2** °F
